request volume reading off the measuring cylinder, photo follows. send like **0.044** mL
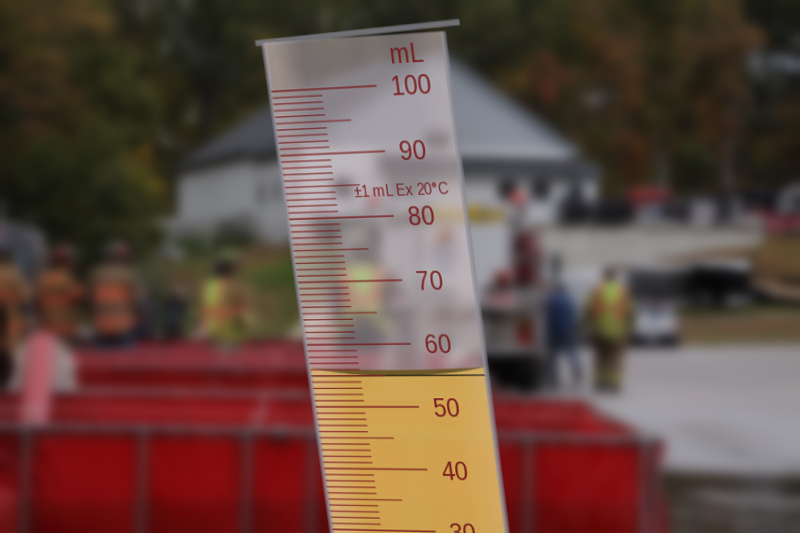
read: **55** mL
